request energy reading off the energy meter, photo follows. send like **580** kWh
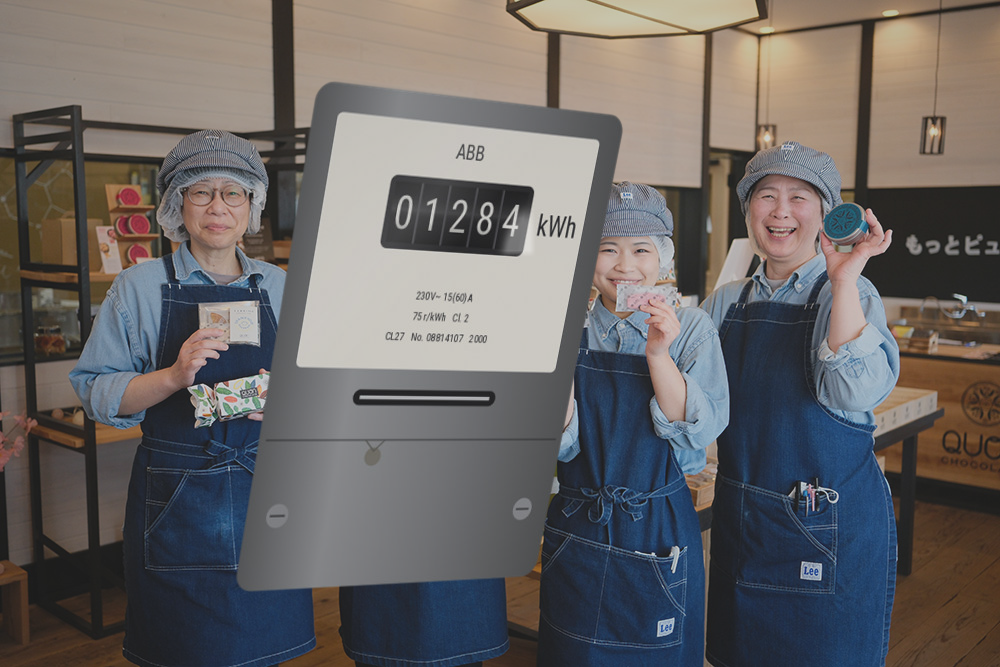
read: **1284** kWh
